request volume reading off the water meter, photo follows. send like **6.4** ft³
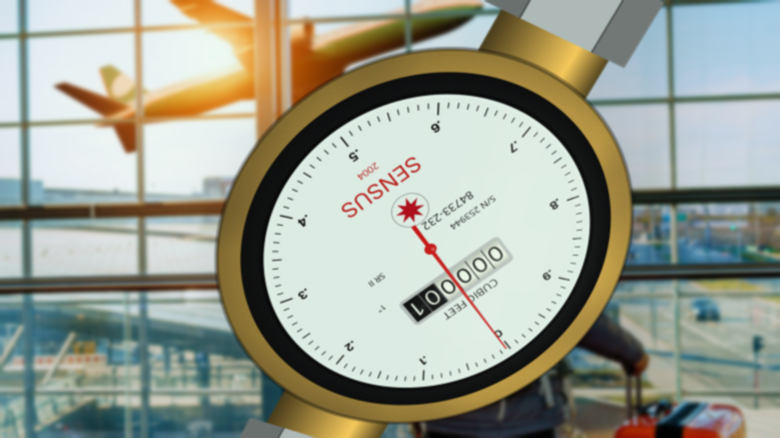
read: **1.00** ft³
